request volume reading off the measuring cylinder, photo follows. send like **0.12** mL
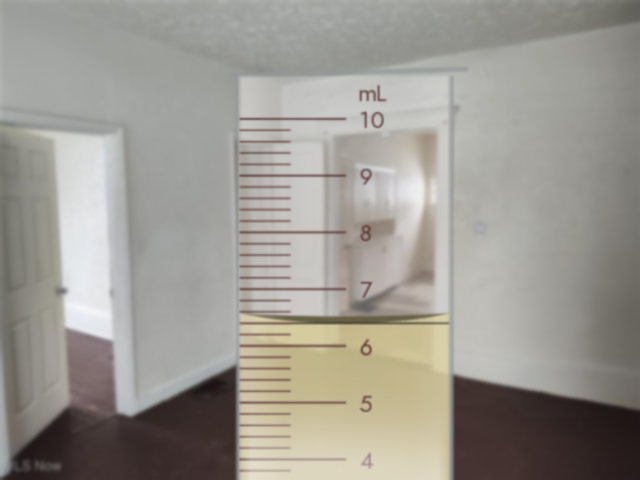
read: **6.4** mL
